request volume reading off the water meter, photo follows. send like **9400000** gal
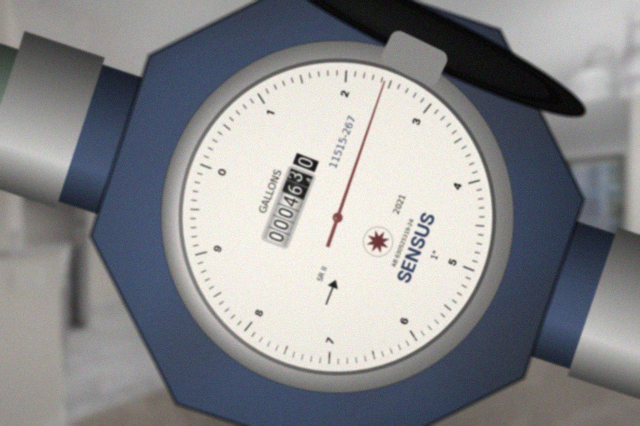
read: **4632.4** gal
